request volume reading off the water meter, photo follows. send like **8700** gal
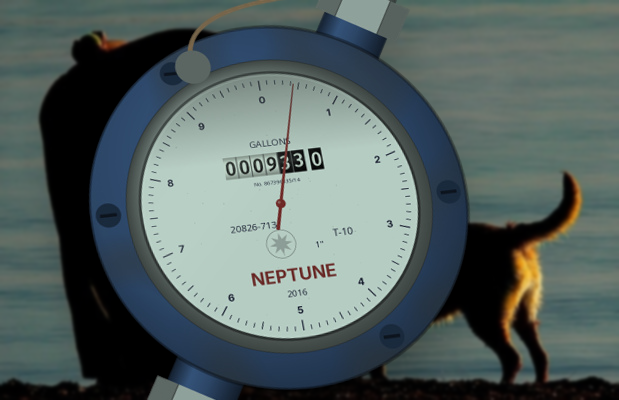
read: **9330.4** gal
